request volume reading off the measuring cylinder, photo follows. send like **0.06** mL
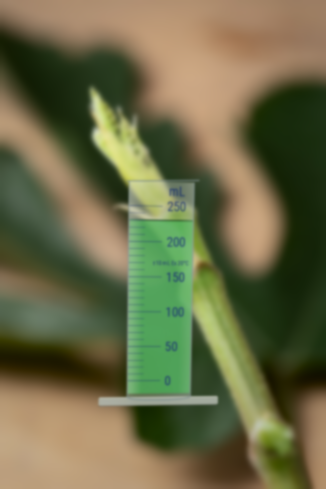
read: **230** mL
